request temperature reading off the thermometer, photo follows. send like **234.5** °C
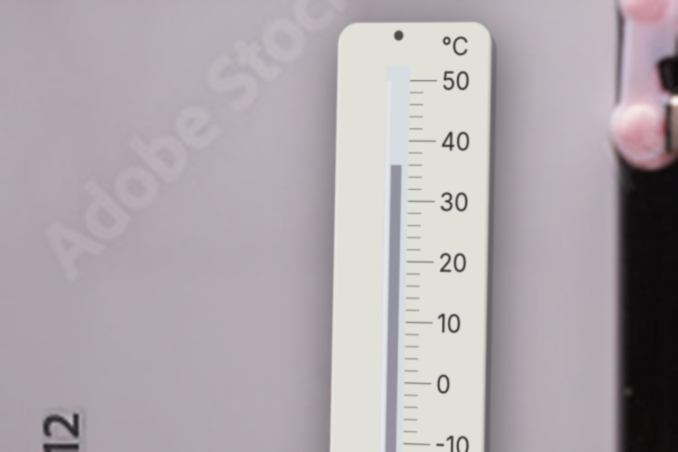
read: **36** °C
